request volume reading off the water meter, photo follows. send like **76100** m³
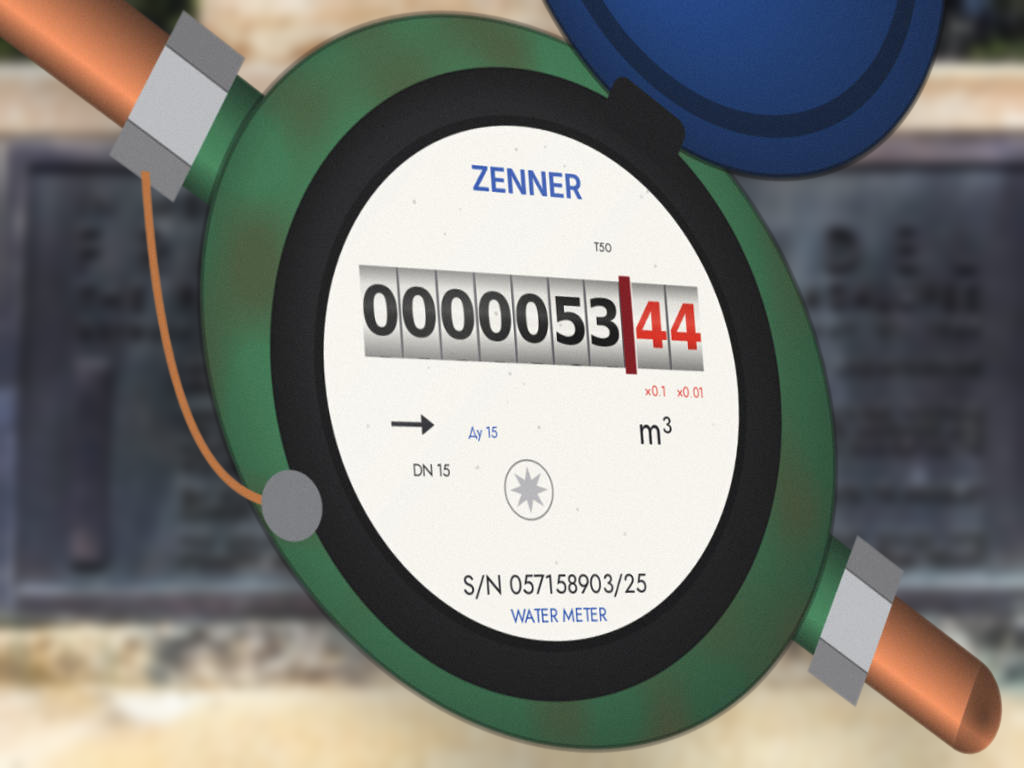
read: **53.44** m³
